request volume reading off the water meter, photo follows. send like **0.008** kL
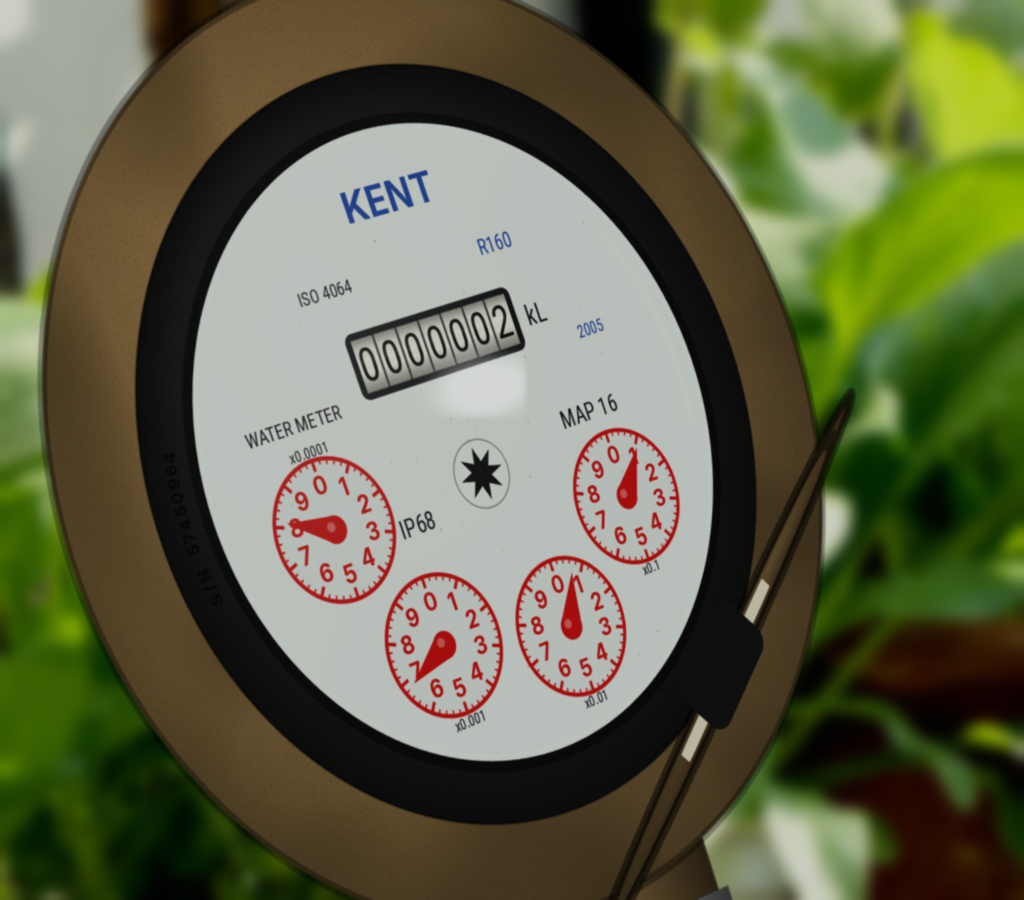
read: **2.1068** kL
